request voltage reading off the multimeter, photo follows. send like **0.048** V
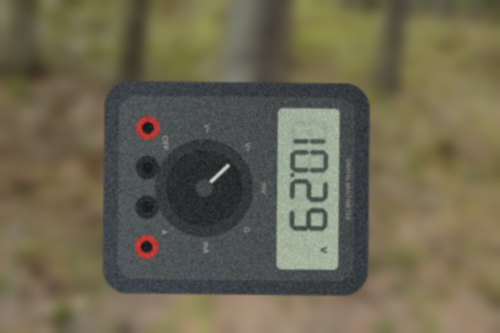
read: **10.29** V
